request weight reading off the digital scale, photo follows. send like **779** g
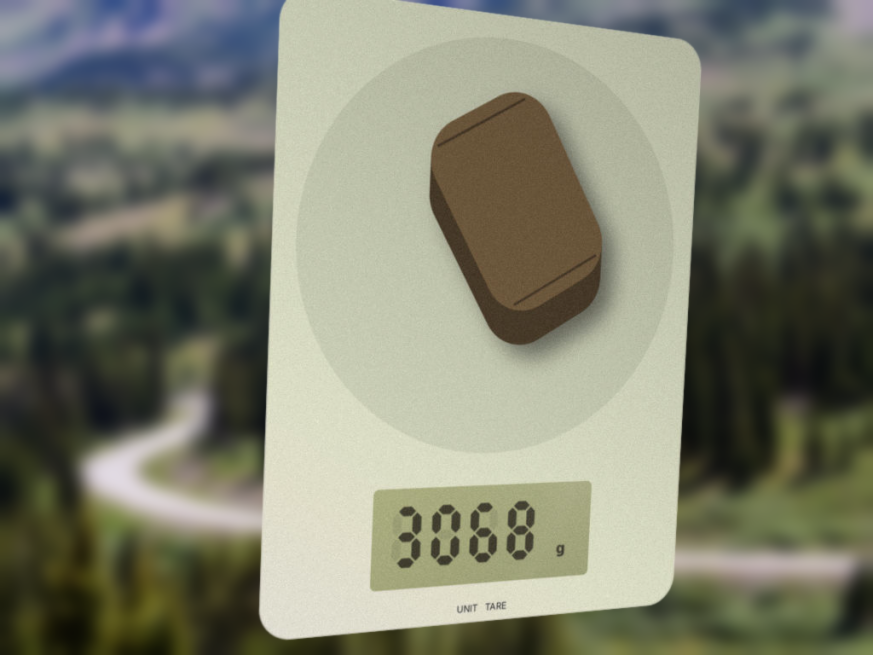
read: **3068** g
